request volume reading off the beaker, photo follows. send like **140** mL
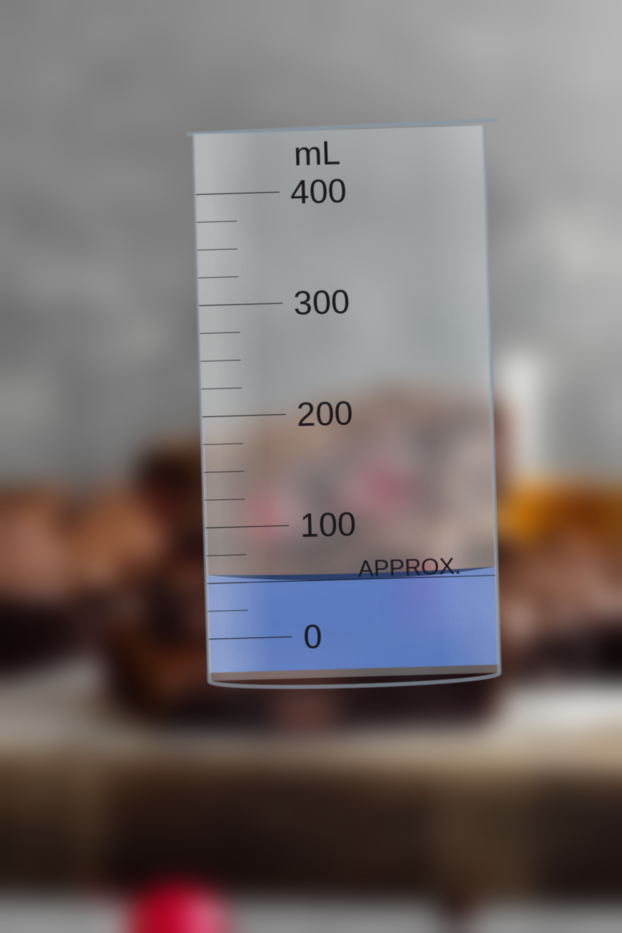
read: **50** mL
